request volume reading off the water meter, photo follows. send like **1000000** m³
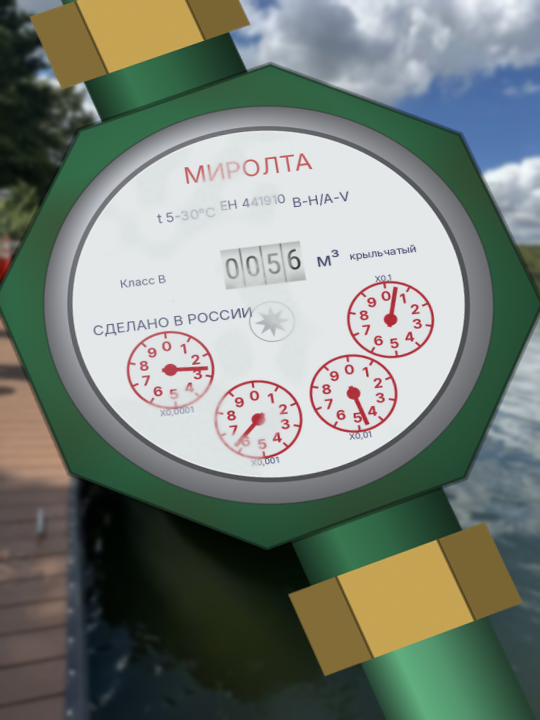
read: **56.0462** m³
